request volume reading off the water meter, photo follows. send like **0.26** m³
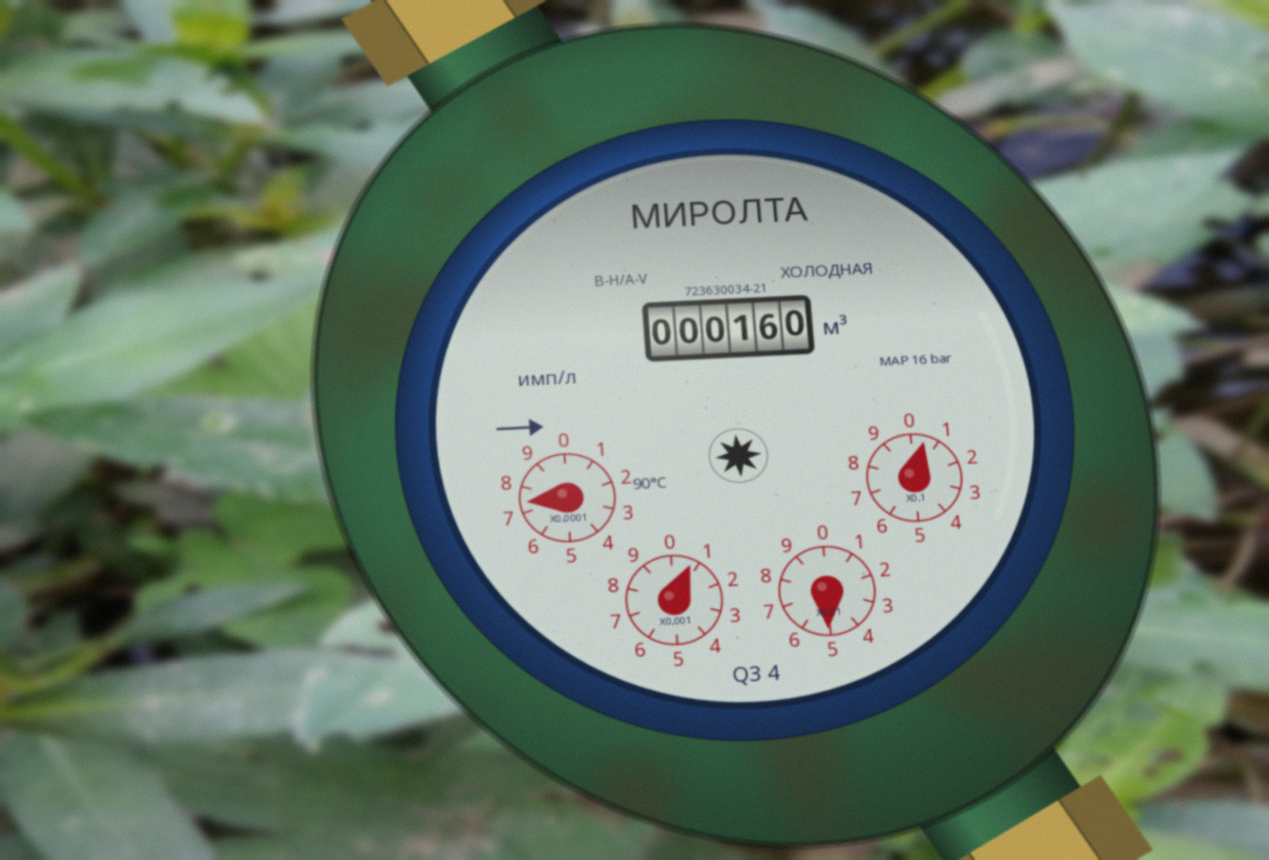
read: **160.0507** m³
